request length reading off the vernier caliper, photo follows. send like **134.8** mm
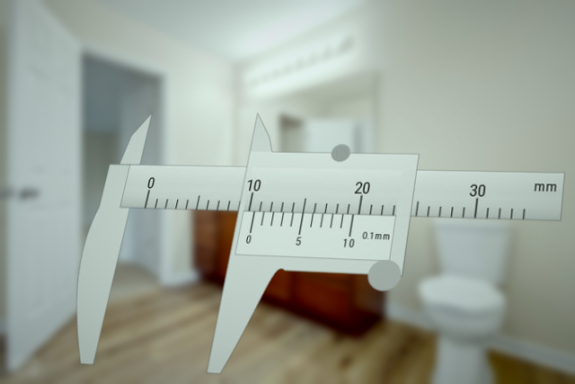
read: **10.5** mm
